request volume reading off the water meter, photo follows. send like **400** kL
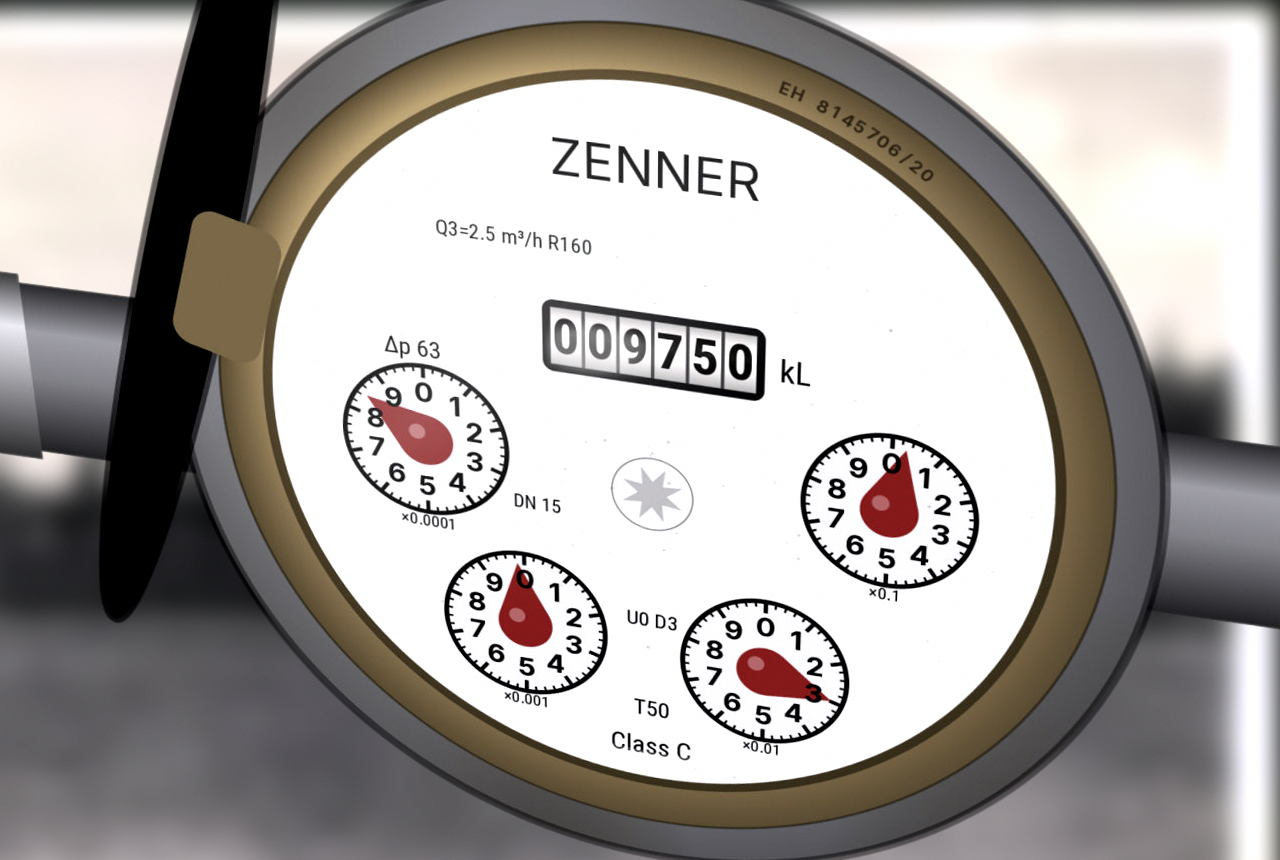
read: **9750.0298** kL
